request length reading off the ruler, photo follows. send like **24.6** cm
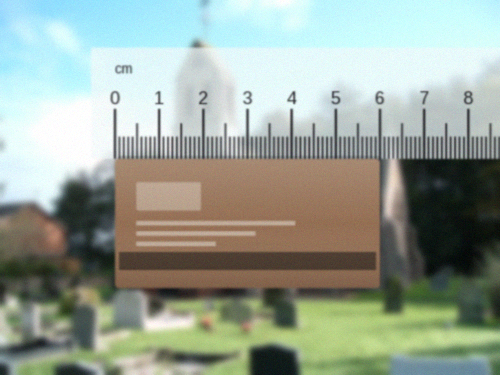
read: **6** cm
